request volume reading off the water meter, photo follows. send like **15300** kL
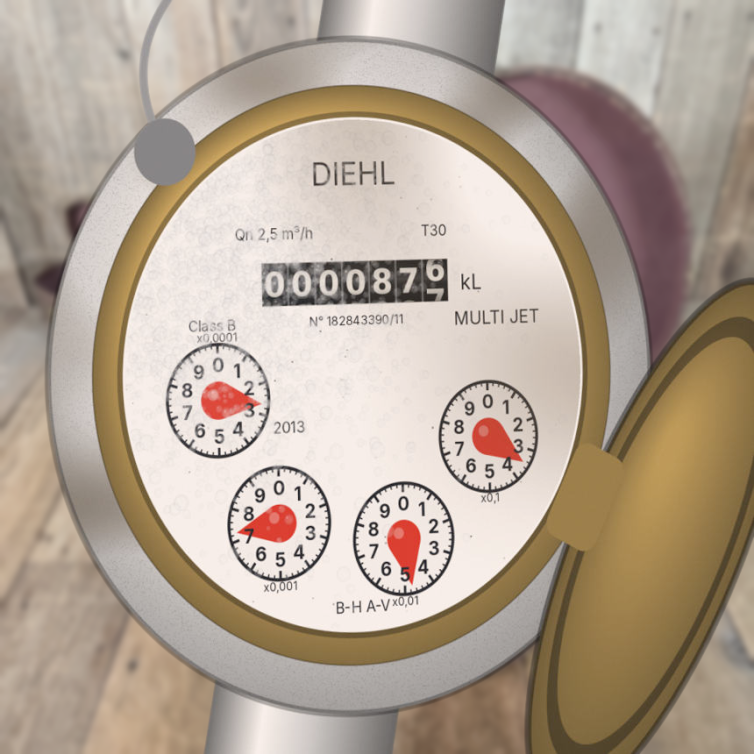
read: **876.3472** kL
